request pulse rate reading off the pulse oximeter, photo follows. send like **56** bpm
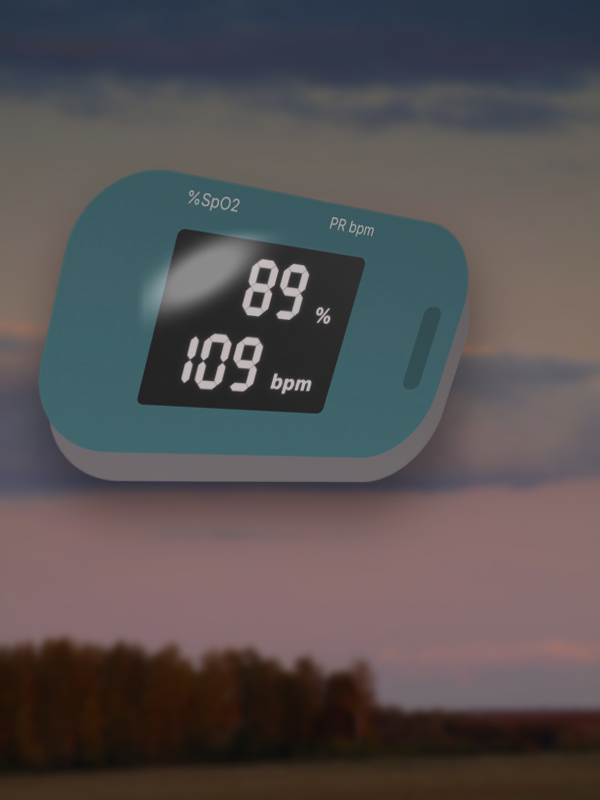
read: **109** bpm
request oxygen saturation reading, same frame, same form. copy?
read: **89** %
